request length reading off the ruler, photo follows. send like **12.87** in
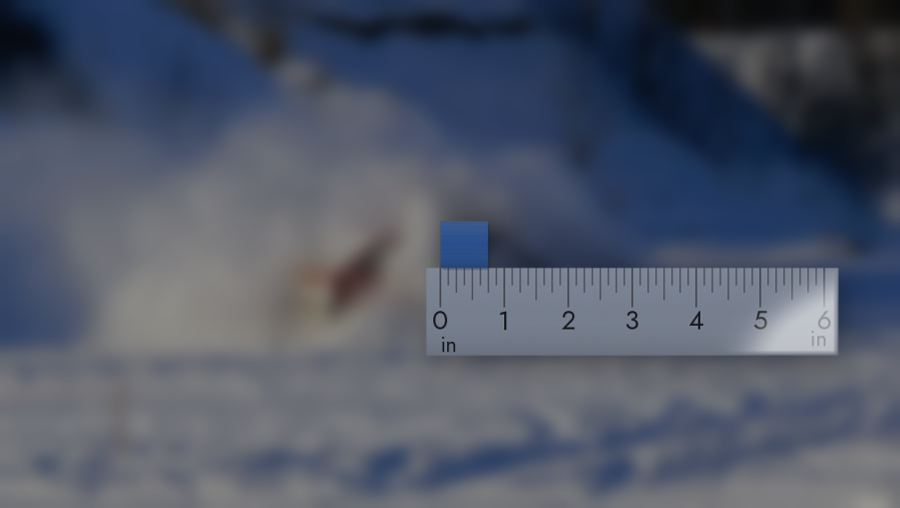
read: **0.75** in
